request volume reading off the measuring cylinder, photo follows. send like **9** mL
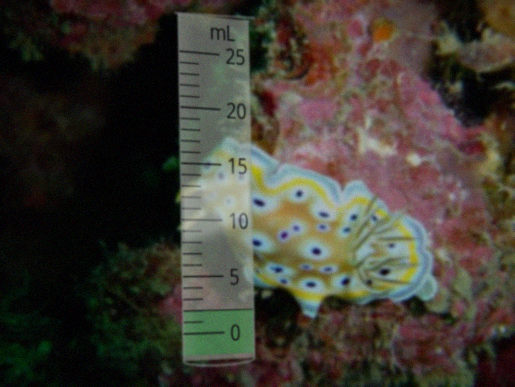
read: **2** mL
